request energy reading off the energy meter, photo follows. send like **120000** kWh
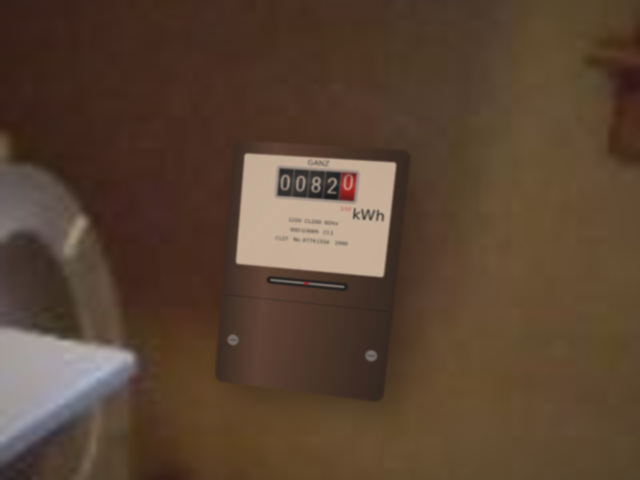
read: **82.0** kWh
